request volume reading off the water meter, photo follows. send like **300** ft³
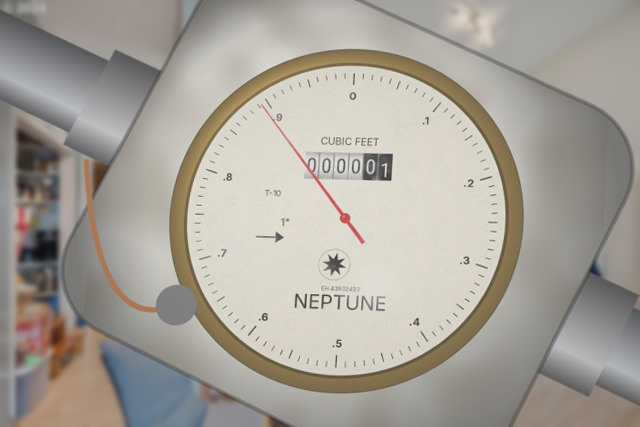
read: **0.89** ft³
